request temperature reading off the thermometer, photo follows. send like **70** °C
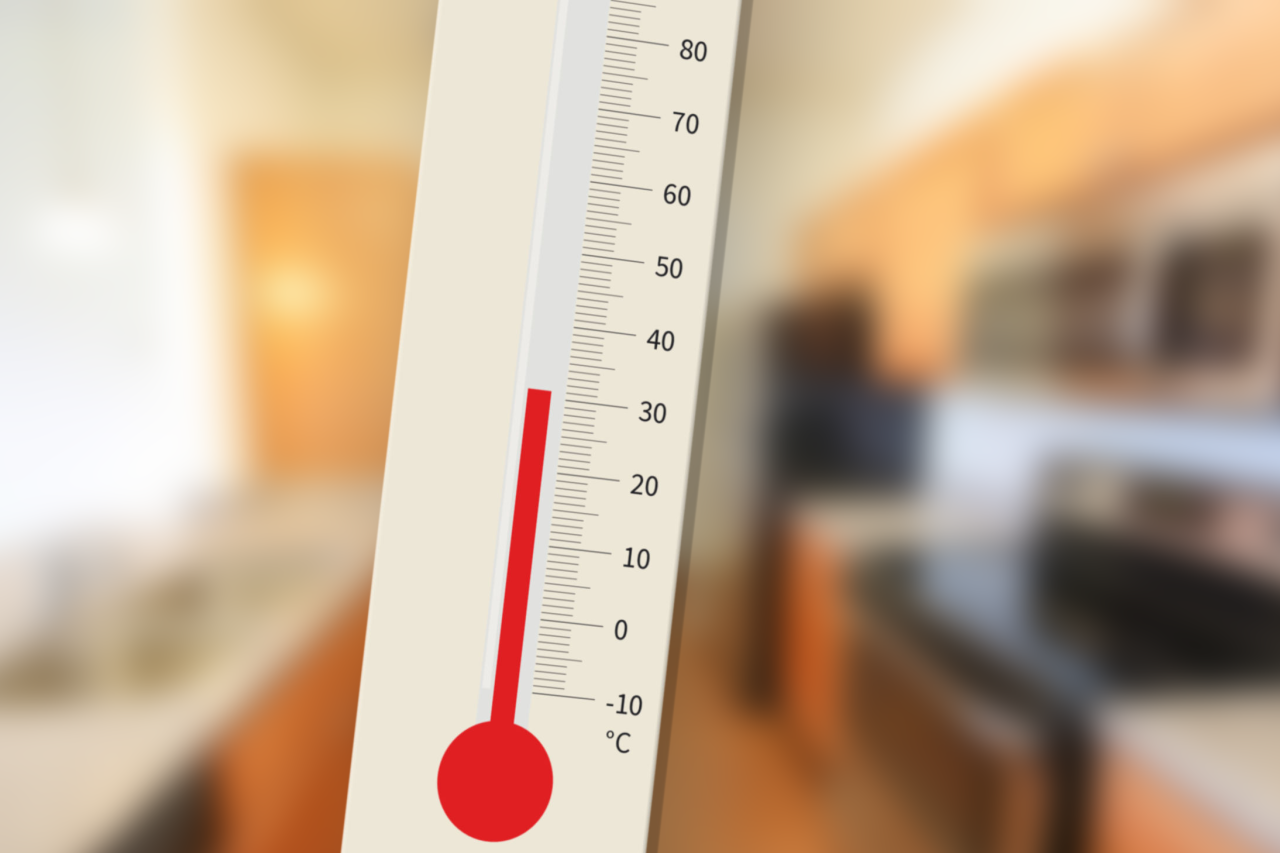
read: **31** °C
